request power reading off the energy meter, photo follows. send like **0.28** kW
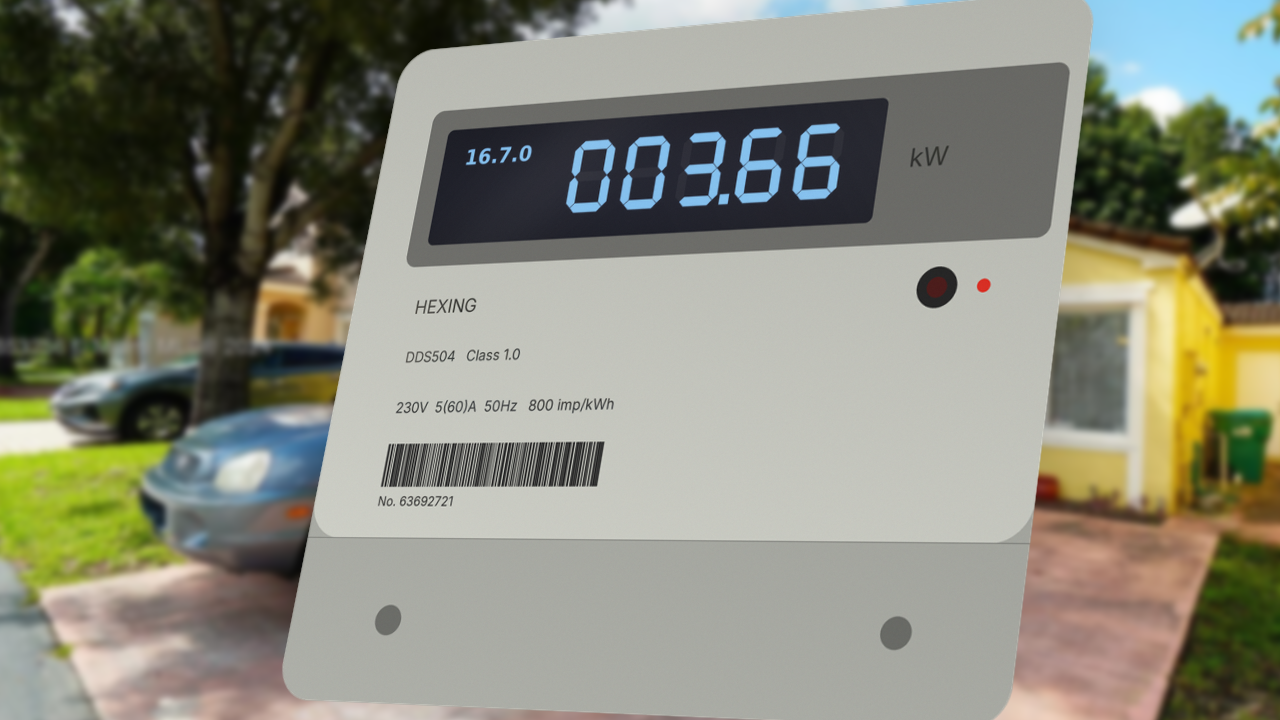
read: **3.66** kW
